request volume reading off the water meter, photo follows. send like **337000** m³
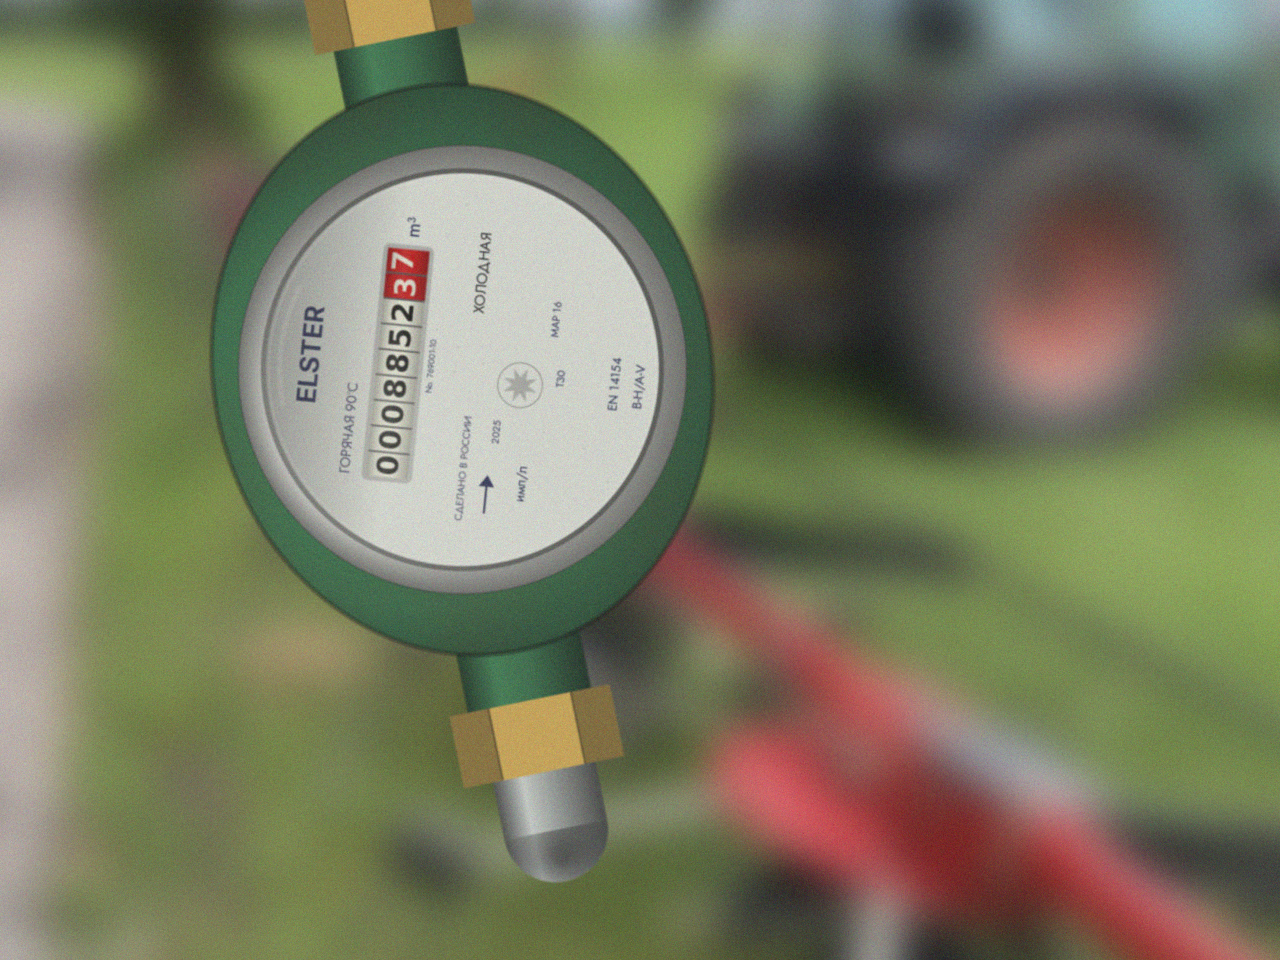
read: **8852.37** m³
